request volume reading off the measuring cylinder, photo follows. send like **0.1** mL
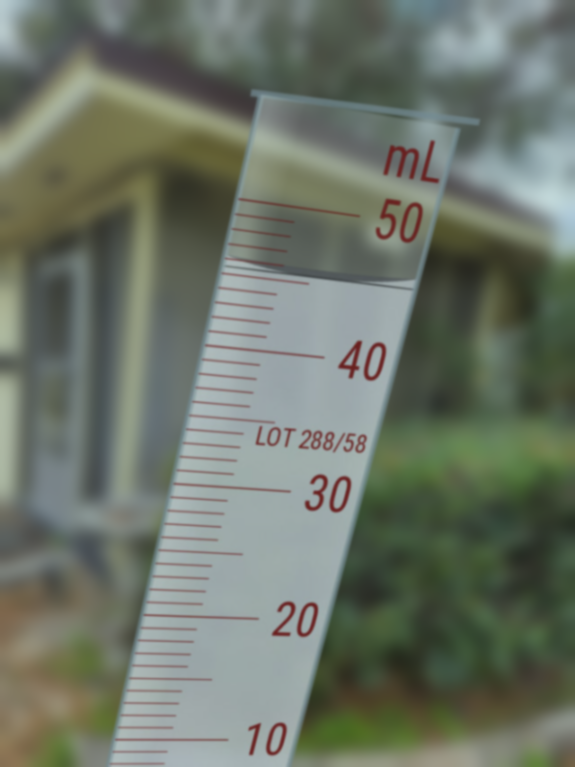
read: **45.5** mL
